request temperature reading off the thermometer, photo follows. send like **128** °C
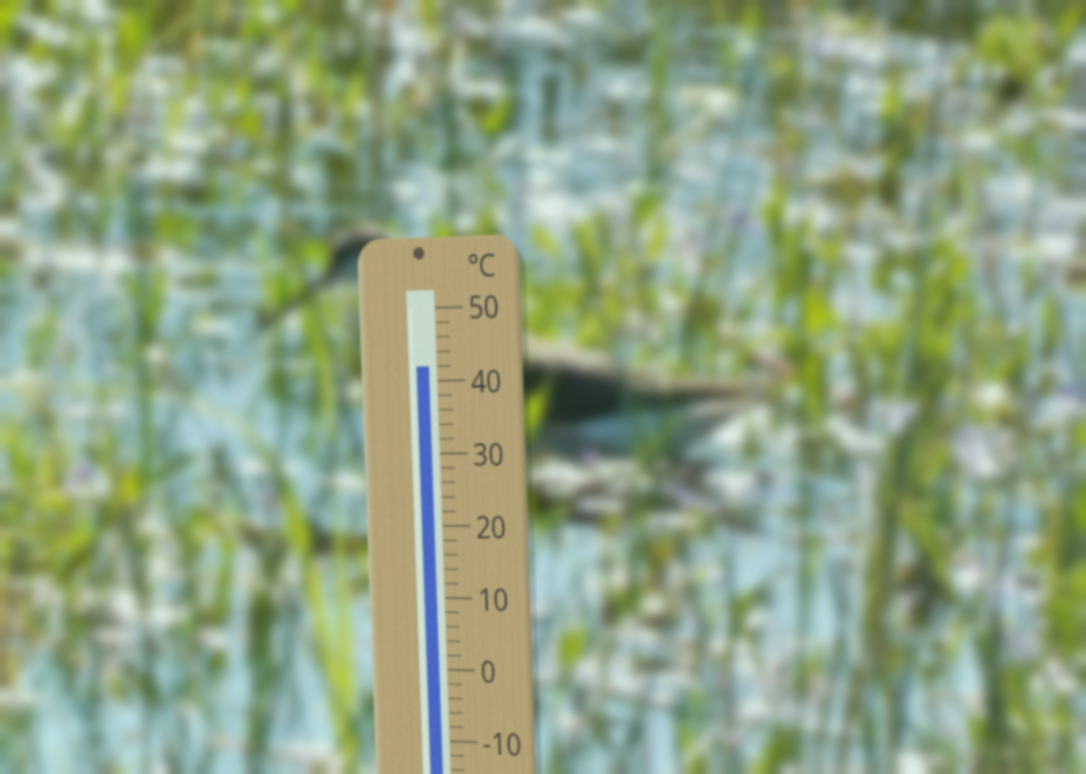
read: **42** °C
